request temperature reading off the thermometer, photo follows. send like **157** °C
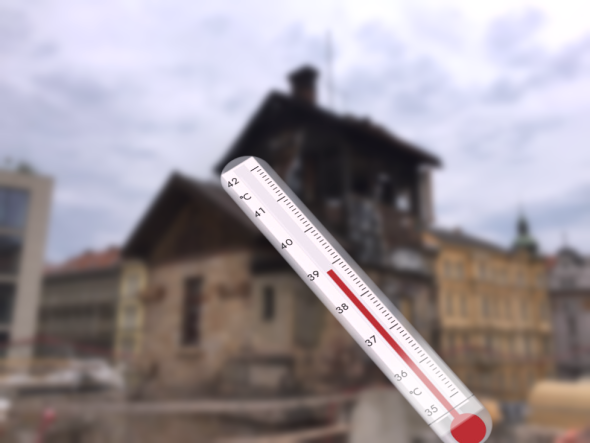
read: **38.9** °C
